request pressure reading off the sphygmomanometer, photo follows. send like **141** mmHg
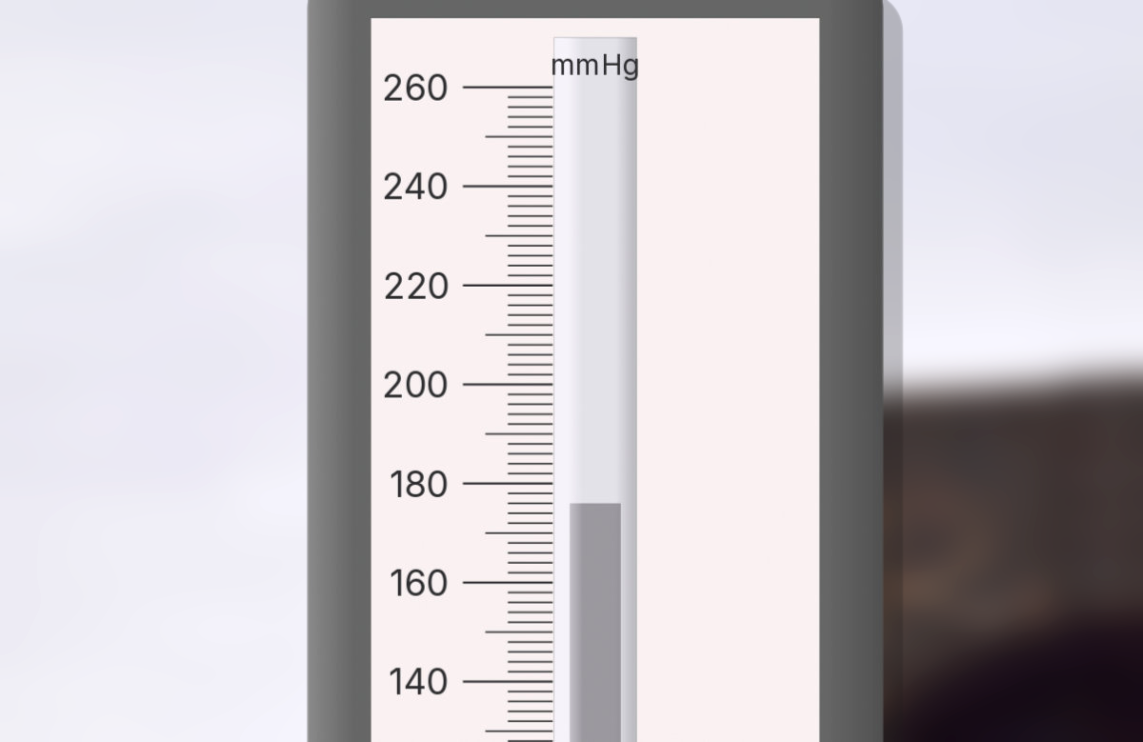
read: **176** mmHg
